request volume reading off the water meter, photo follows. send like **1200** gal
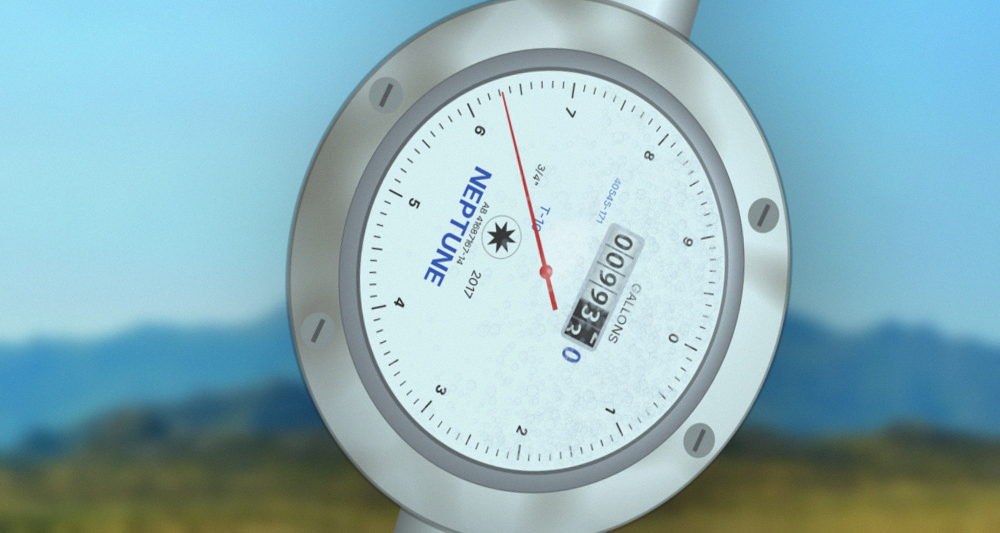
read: **99326.3** gal
